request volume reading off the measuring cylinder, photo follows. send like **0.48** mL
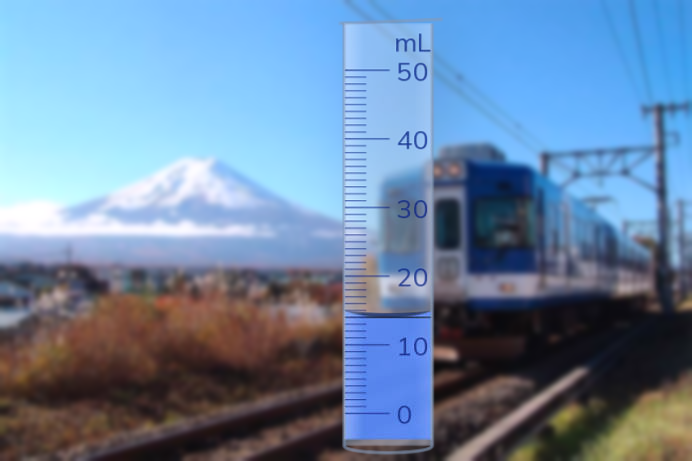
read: **14** mL
